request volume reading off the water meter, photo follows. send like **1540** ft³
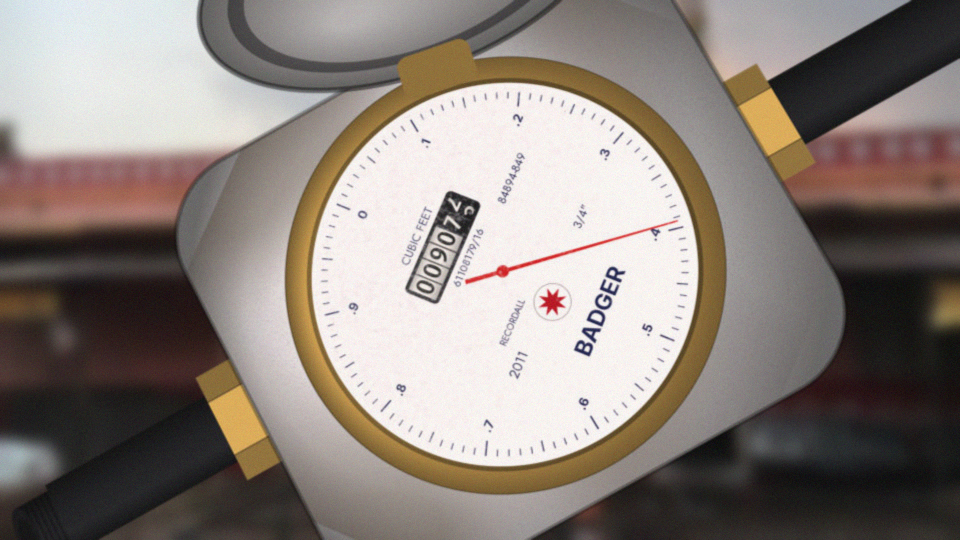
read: **9072.39** ft³
